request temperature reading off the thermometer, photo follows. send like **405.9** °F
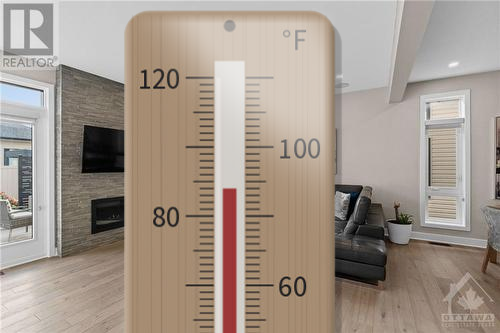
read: **88** °F
